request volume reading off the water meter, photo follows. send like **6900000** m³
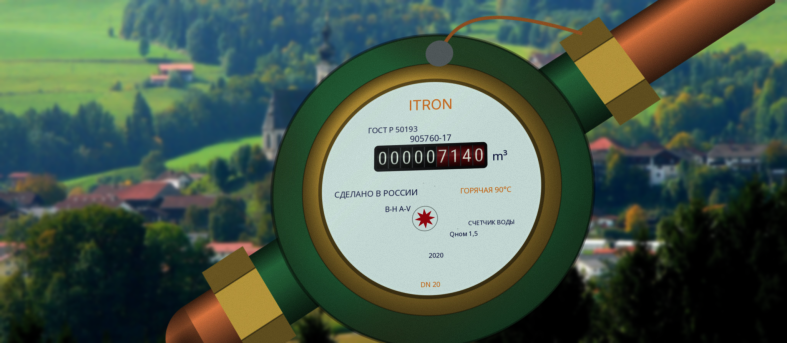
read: **0.7140** m³
